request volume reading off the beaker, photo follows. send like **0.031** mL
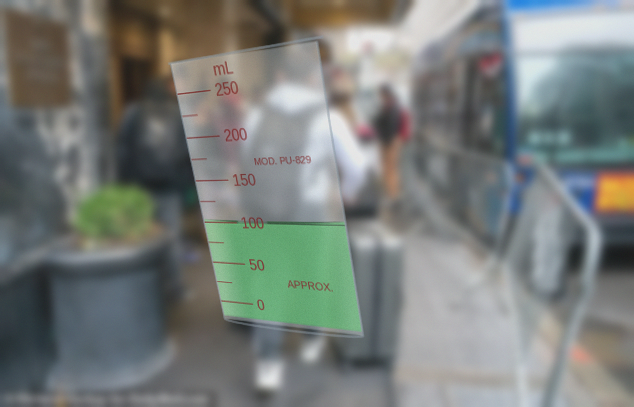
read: **100** mL
